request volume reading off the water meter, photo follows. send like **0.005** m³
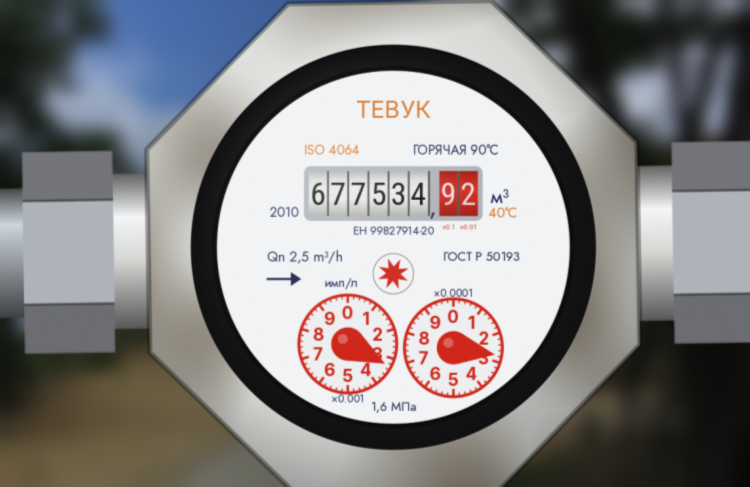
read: **677534.9232** m³
